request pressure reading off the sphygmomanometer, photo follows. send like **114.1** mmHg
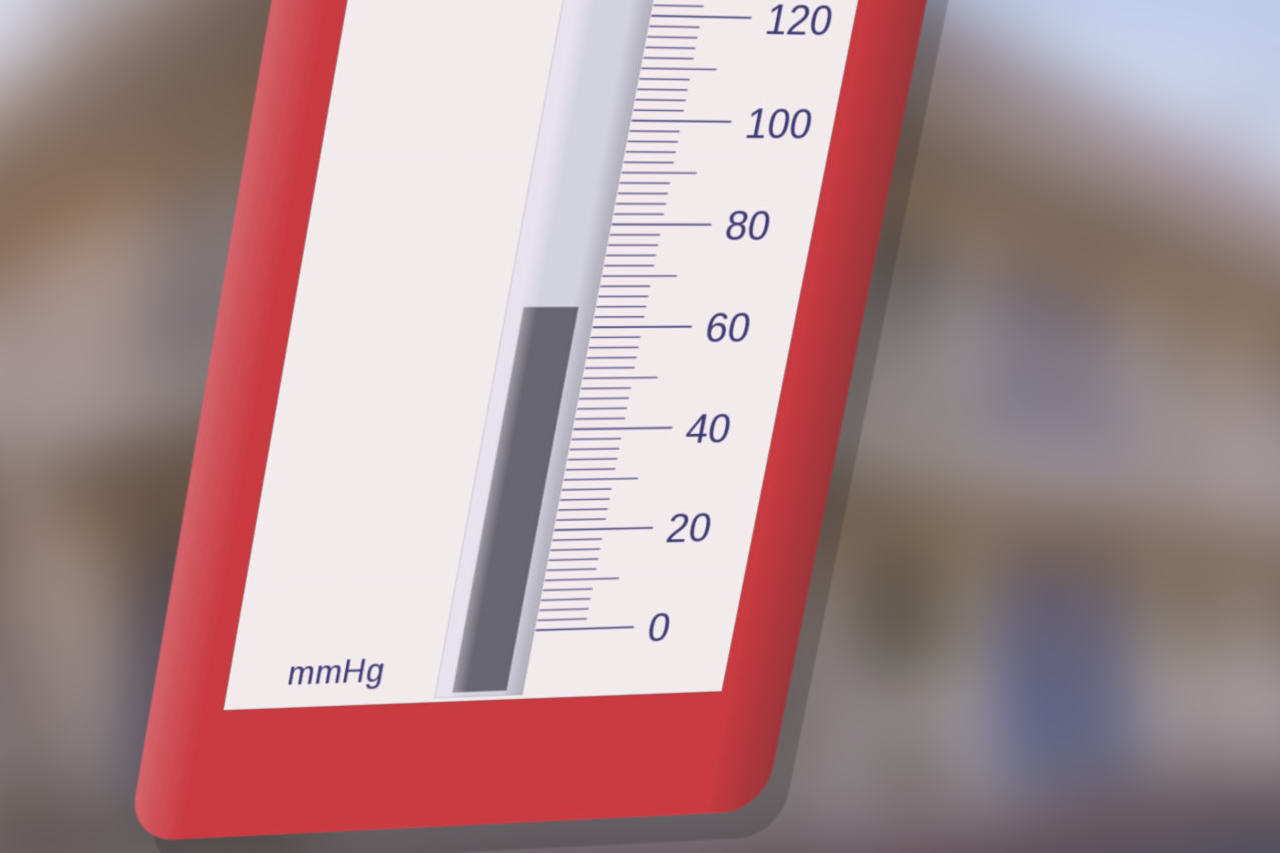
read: **64** mmHg
